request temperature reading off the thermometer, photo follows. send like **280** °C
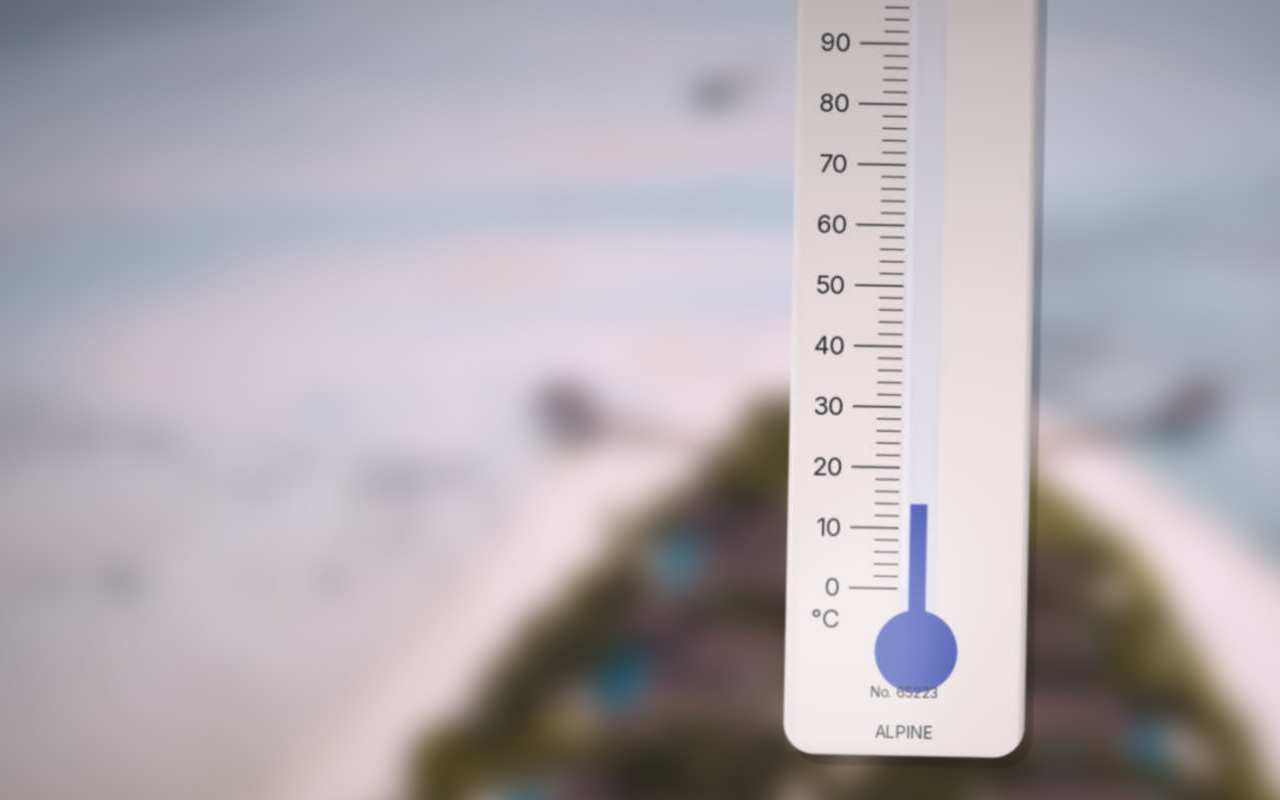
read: **14** °C
